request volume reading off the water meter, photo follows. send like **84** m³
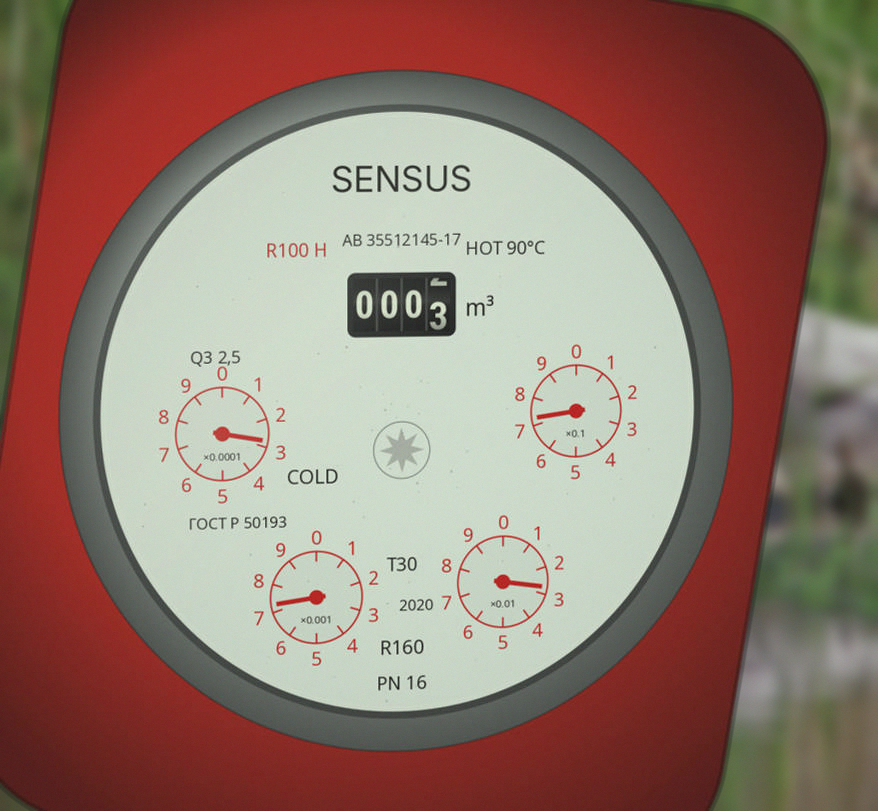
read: **2.7272** m³
